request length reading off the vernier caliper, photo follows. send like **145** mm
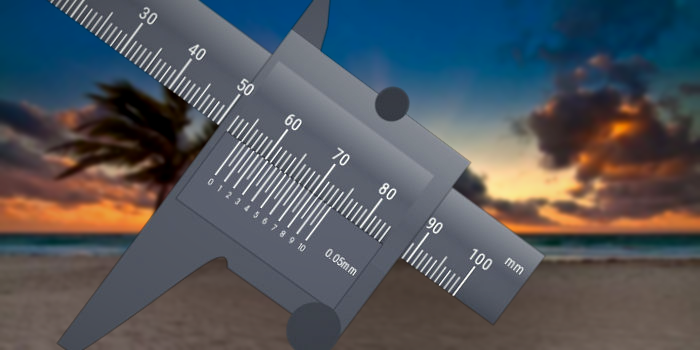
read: **54.8** mm
